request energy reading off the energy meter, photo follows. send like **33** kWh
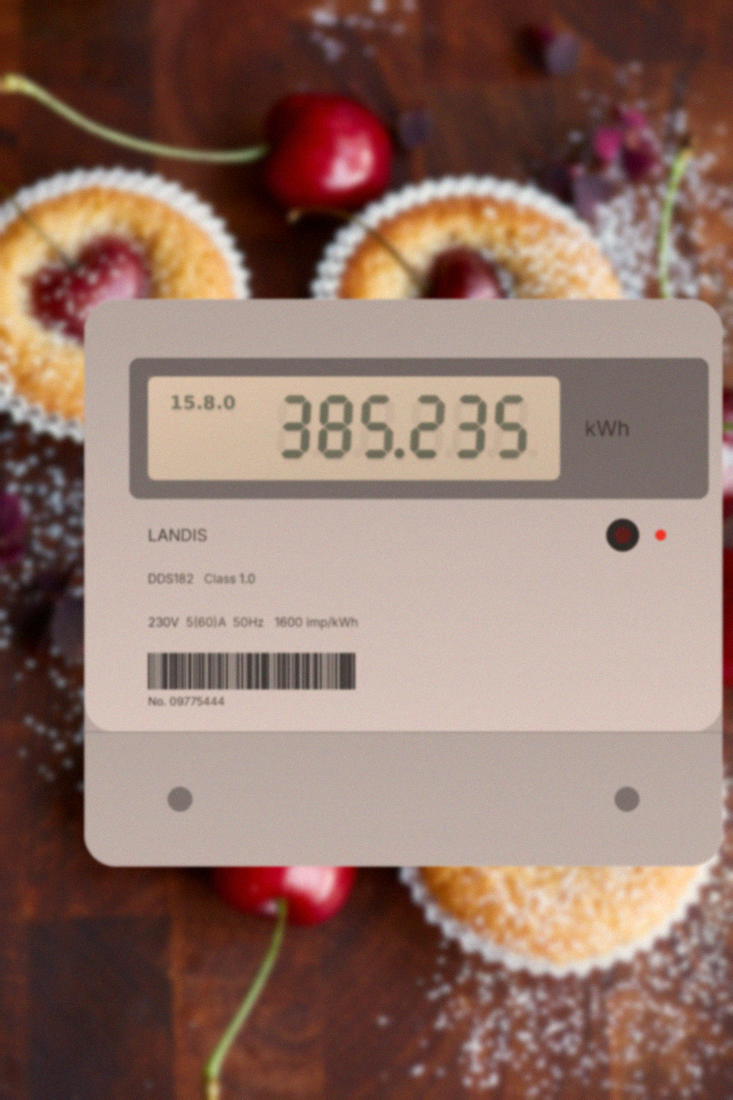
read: **385.235** kWh
